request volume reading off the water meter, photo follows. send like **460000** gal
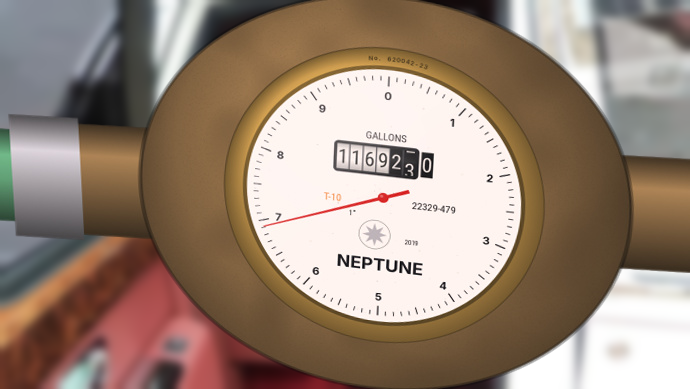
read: **1169226.9** gal
